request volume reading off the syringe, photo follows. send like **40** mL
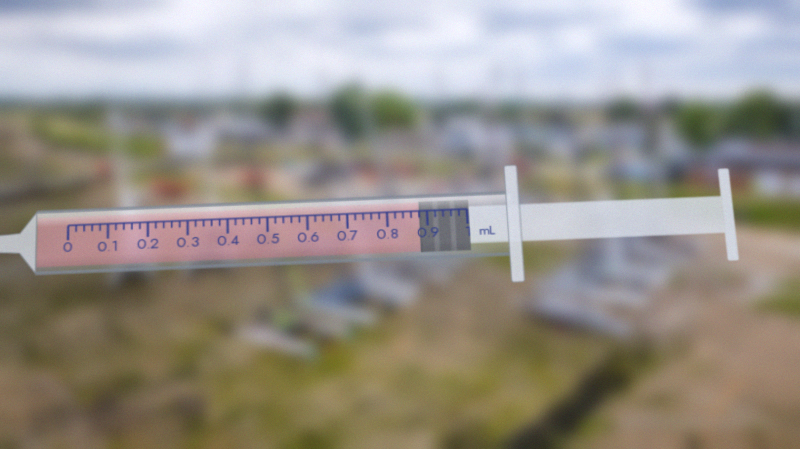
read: **0.88** mL
